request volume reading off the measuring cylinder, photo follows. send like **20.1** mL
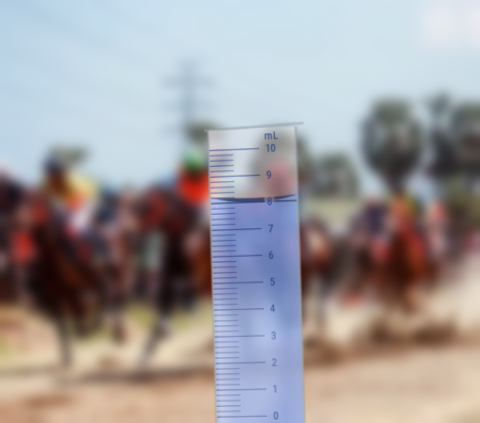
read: **8** mL
